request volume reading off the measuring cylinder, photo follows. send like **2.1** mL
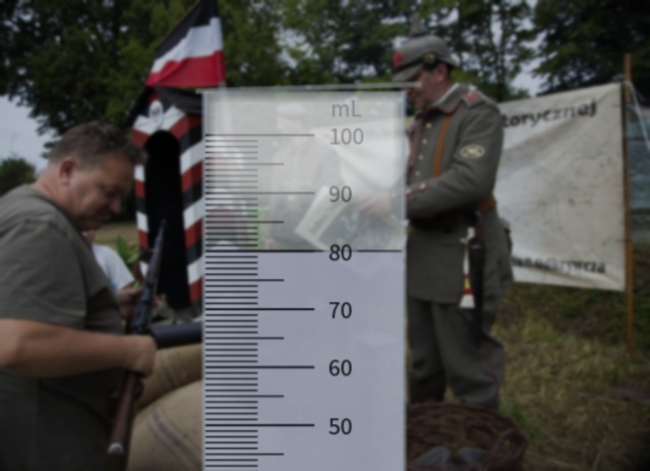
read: **80** mL
